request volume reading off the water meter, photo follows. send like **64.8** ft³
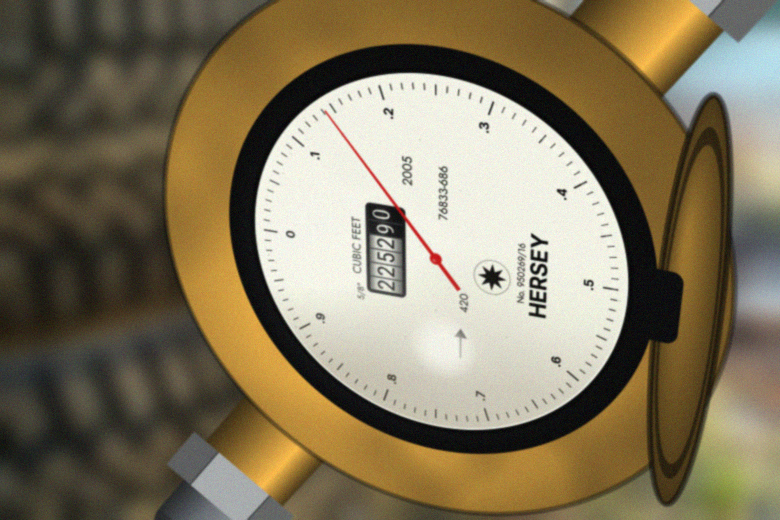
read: **225290.14** ft³
